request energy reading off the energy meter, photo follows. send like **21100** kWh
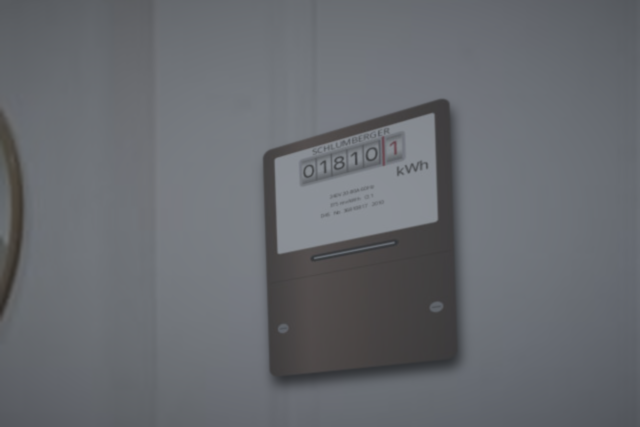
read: **1810.1** kWh
